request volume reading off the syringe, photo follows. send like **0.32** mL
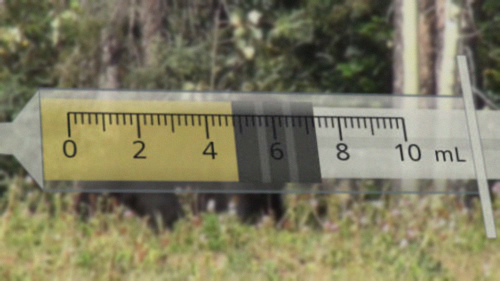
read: **4.8** mL
